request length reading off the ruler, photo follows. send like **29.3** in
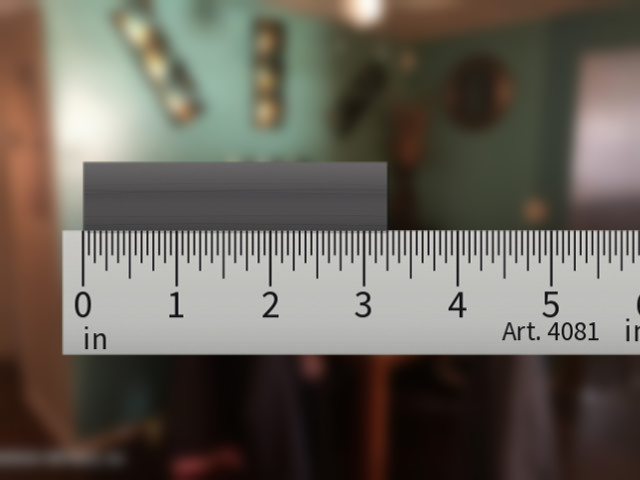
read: **3.25** in
